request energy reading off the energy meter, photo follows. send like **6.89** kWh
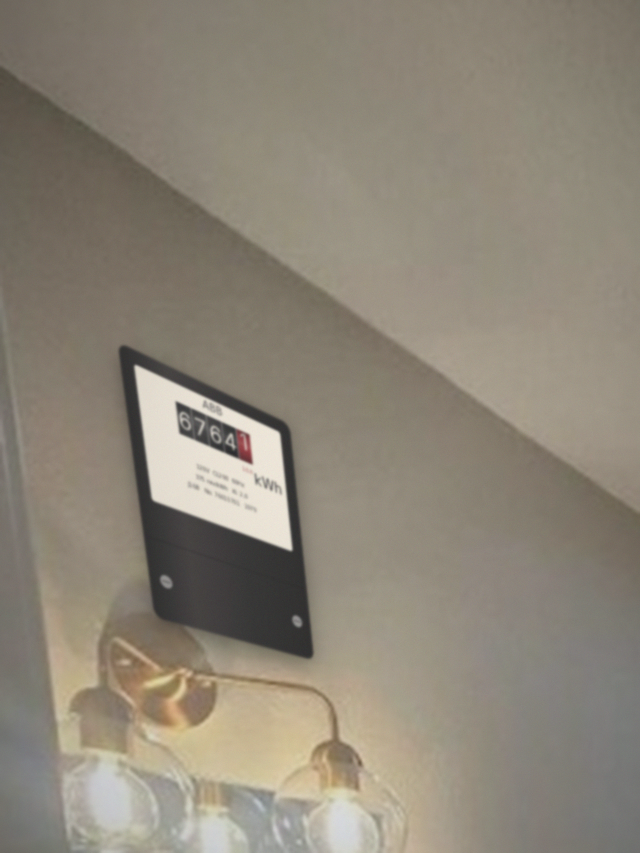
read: **6764.1** kWh
